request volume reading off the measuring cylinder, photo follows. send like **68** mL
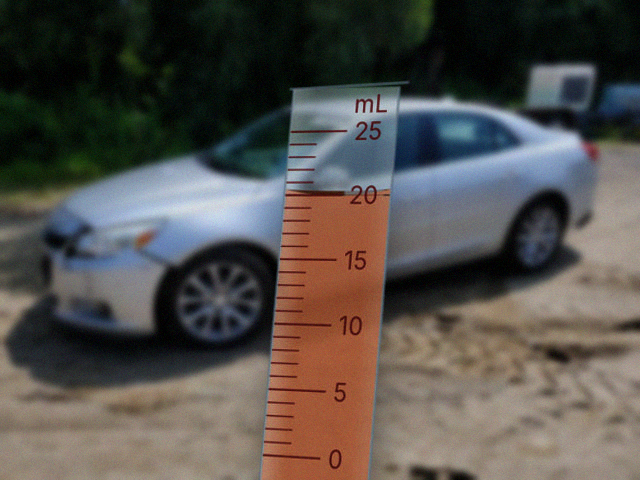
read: **20** mL
